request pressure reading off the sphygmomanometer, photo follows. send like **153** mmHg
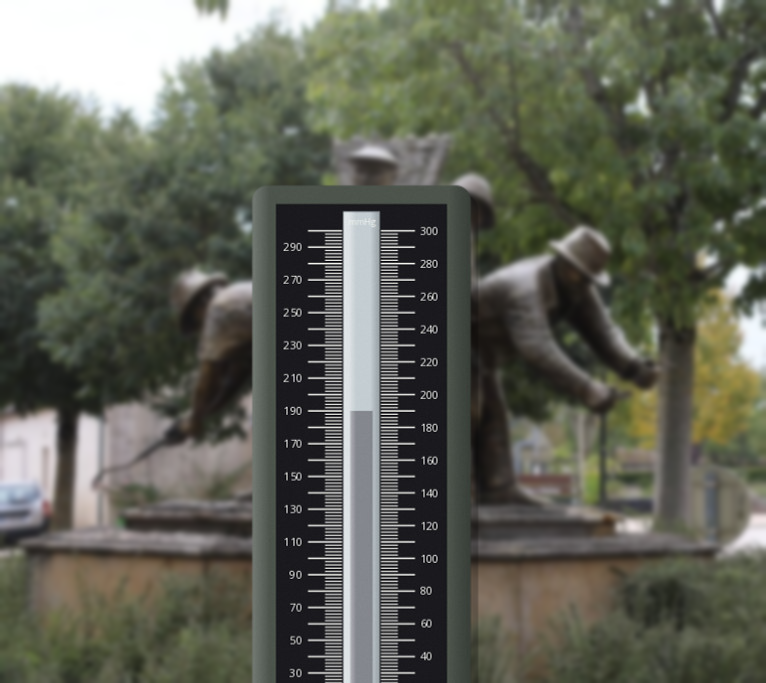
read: **190** mmHg
